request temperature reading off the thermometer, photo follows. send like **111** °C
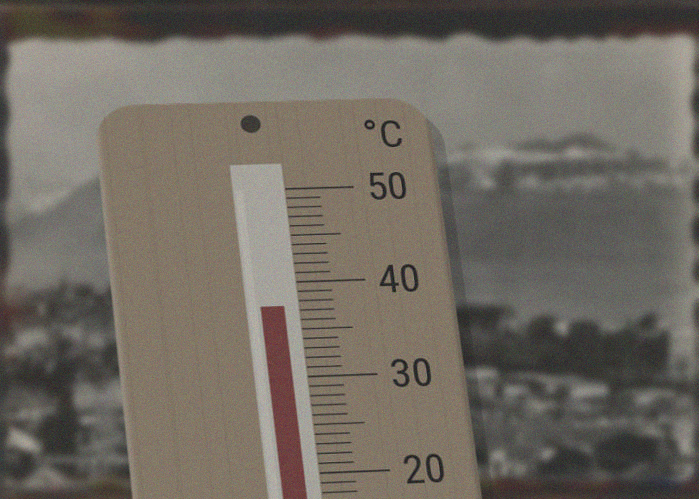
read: **37.5** °C
